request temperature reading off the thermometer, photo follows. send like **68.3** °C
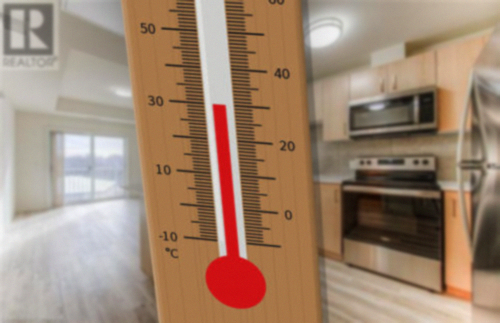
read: **30** °C
